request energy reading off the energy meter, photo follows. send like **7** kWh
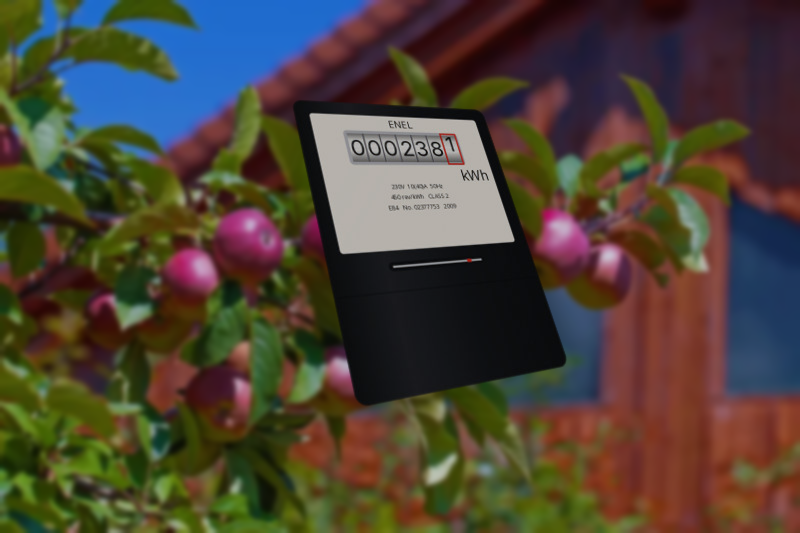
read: **238.1** kWh
